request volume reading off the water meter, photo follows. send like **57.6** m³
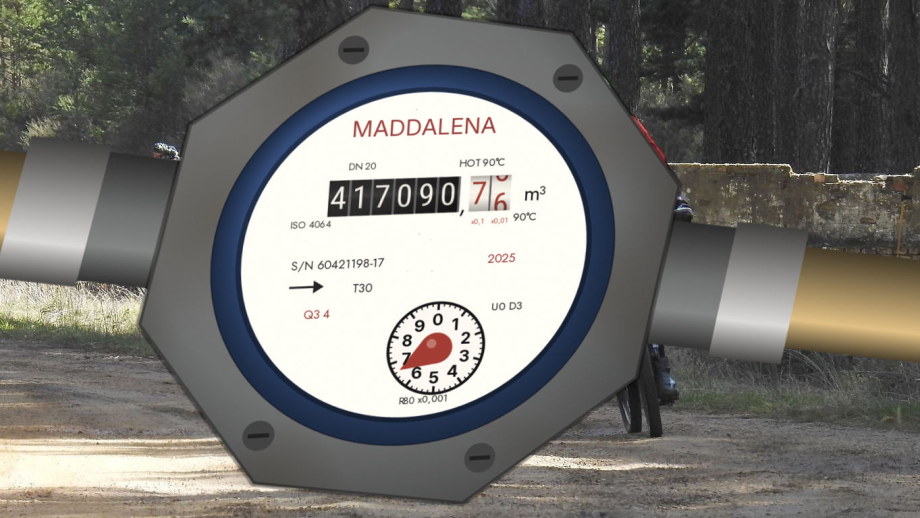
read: **417090.756** m³
